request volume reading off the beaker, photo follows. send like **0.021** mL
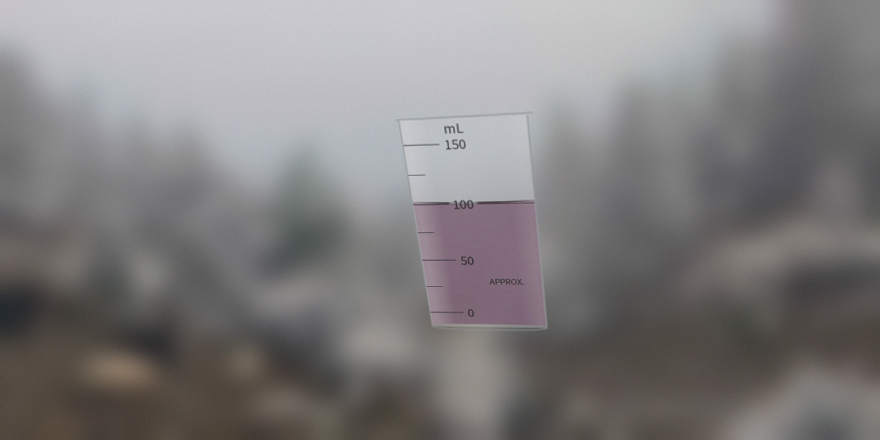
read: **100** mL
